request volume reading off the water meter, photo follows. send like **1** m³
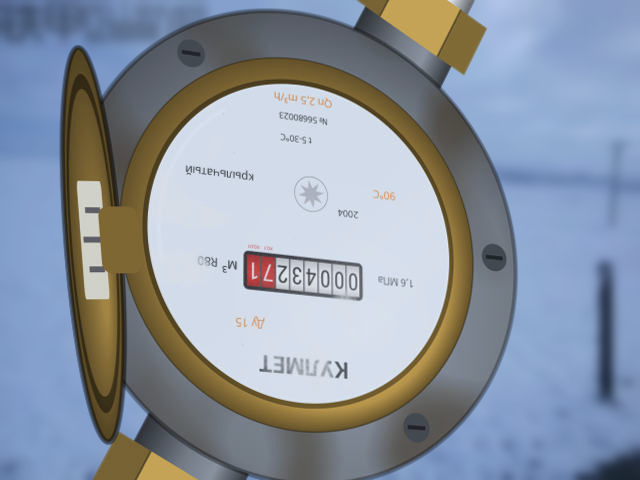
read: **432.71** m³
